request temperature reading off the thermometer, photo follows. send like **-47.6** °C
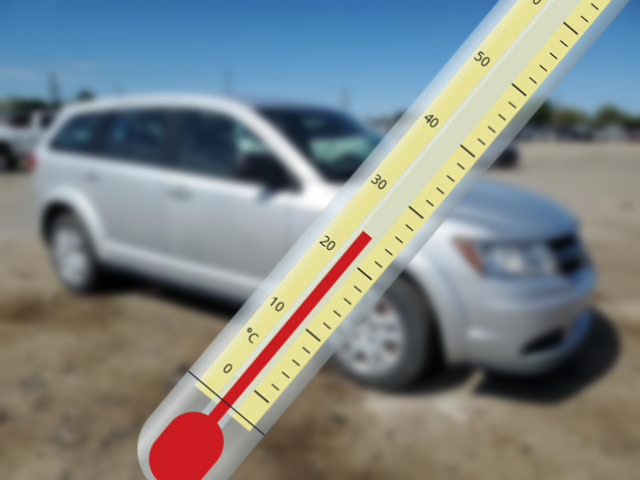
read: **24** °C
